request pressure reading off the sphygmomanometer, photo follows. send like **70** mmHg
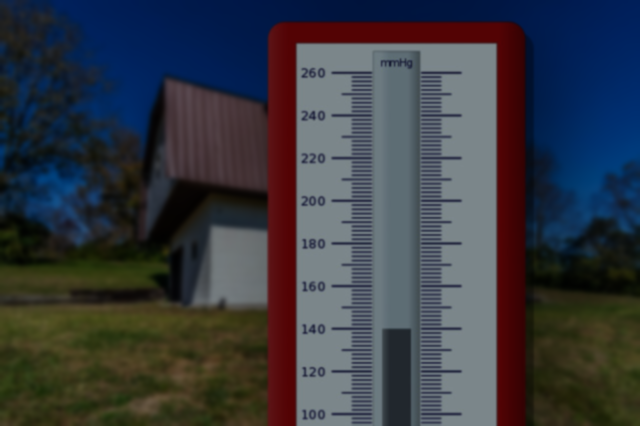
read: **140** mmHg
